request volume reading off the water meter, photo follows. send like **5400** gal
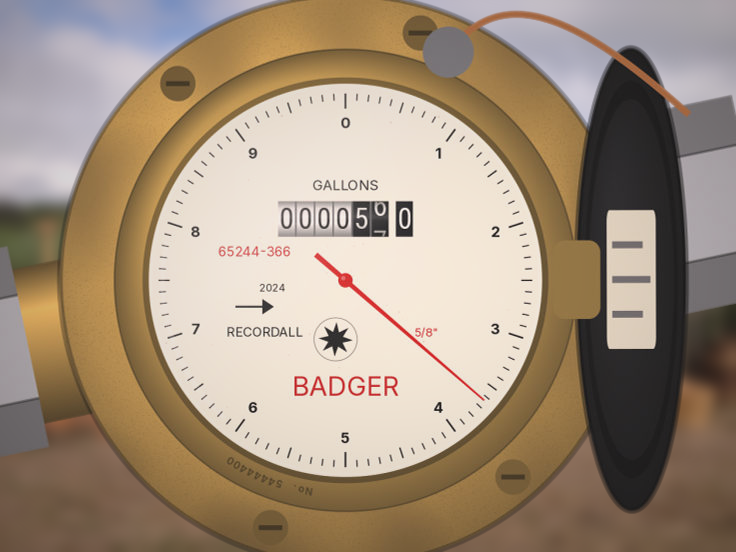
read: **563.6** gal
